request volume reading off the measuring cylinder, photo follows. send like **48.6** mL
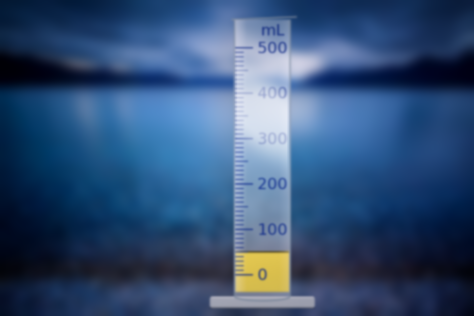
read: **50** mL
